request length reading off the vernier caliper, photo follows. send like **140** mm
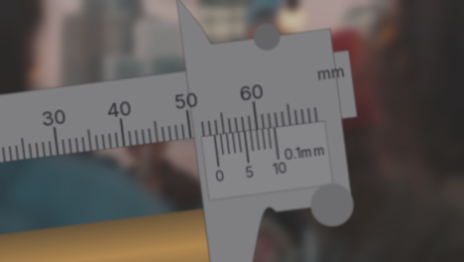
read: **53.6** mm
